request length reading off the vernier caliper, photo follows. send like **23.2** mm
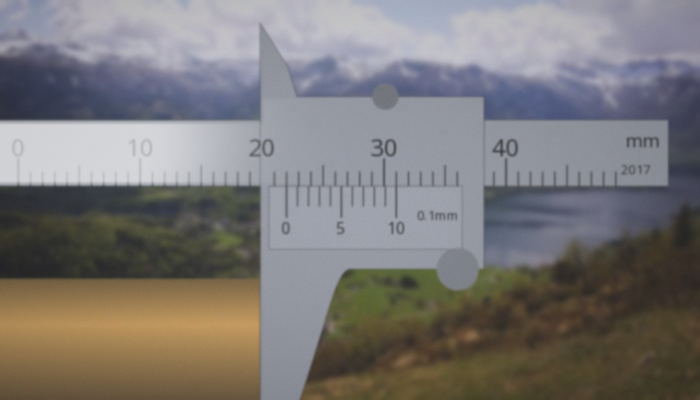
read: **22.0** mm
